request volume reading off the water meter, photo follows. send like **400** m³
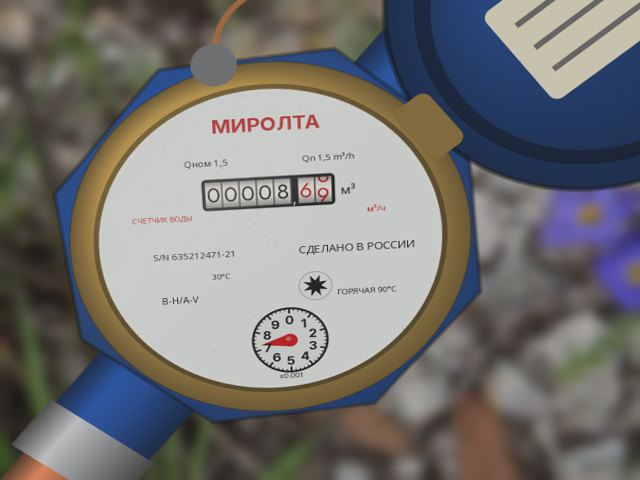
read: **8.687** m³
